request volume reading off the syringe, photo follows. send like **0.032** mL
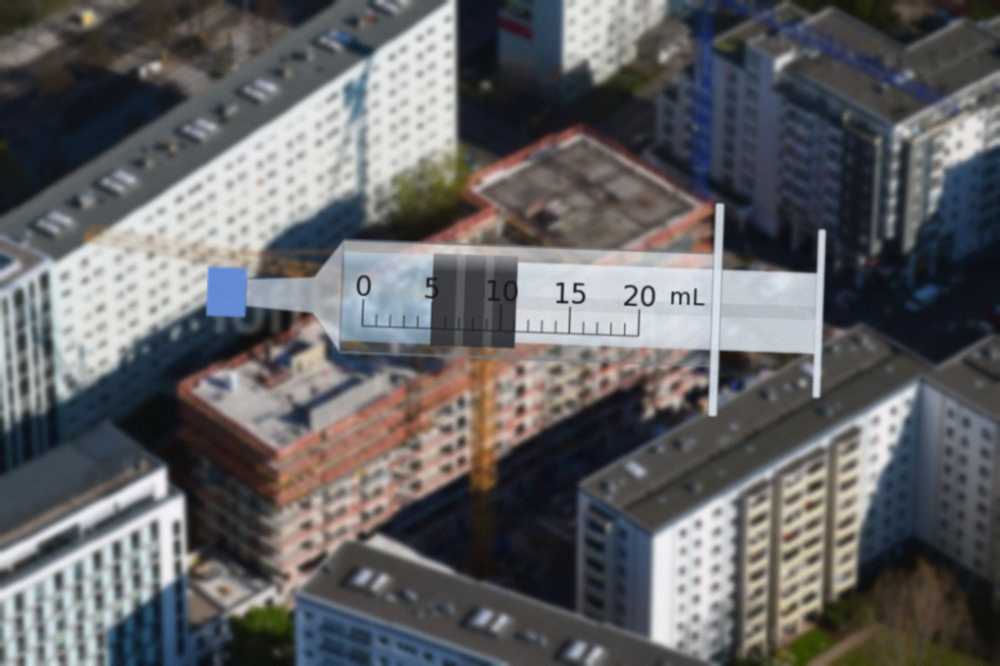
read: **5** mL
